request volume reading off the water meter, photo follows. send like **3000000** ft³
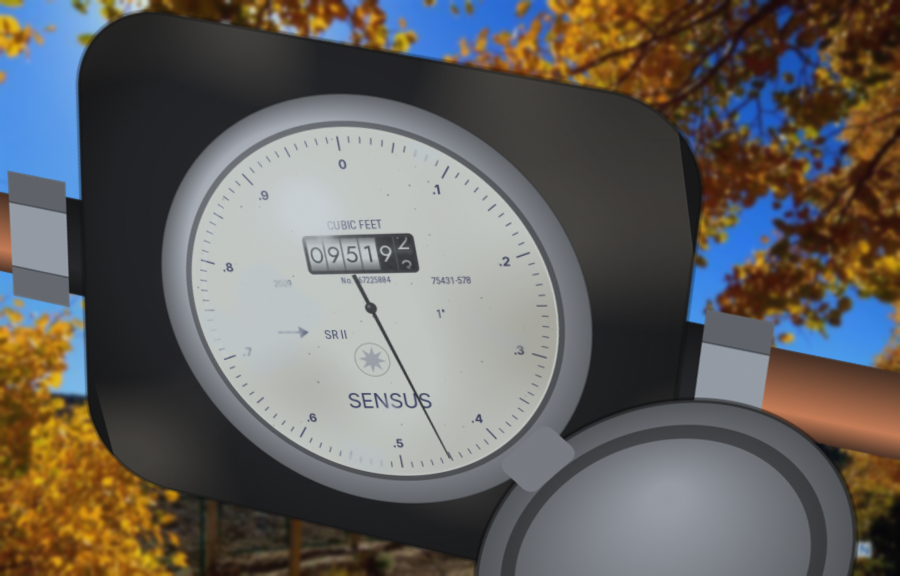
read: **95192.45** ft³
